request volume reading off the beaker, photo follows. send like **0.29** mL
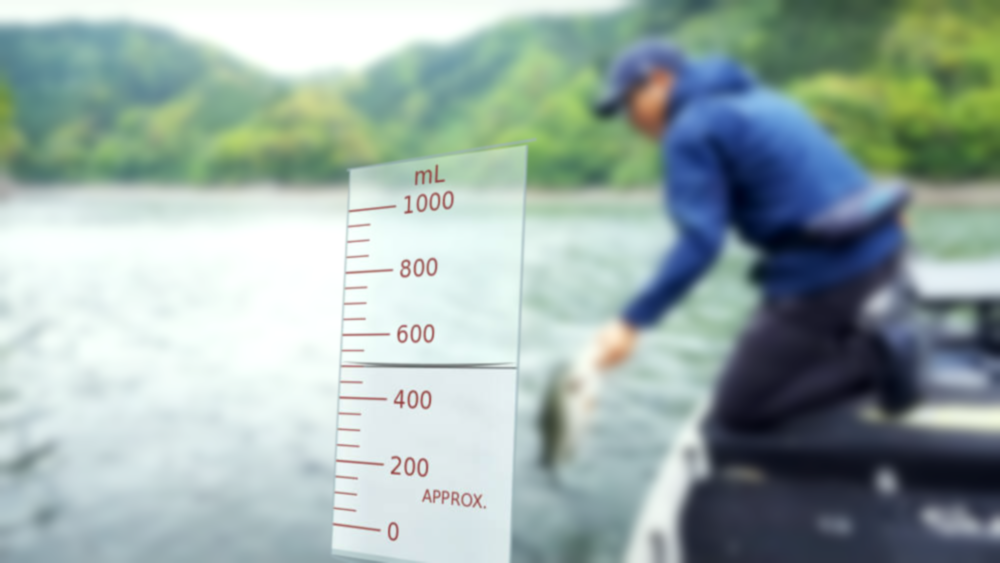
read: **500** mL
